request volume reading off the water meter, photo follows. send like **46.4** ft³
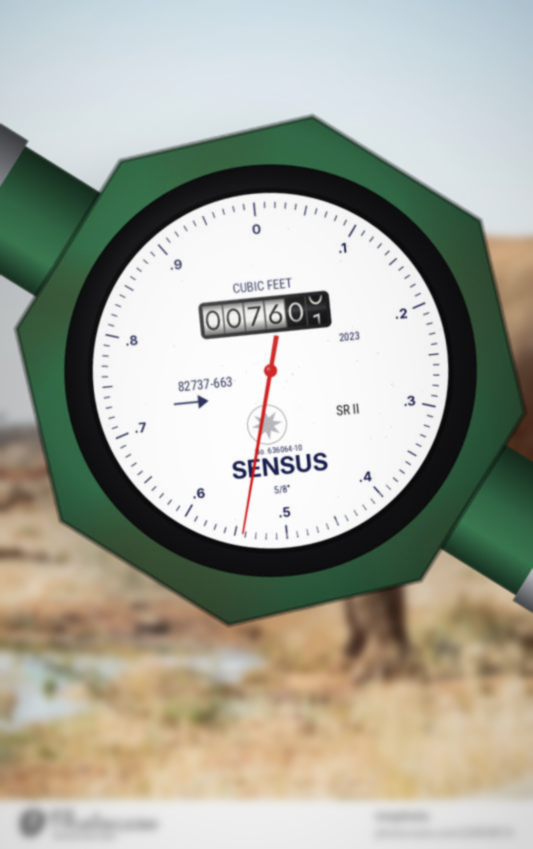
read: **7600.54** ft³
